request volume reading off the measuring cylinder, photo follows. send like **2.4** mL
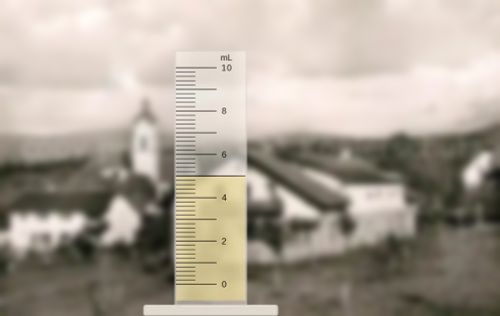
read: **5** mL
